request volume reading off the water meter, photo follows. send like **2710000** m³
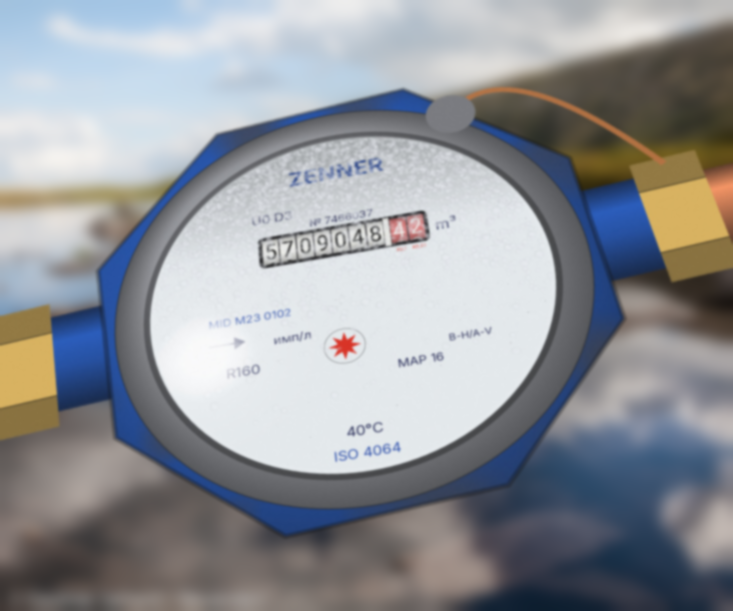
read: **5709048.42** m³
